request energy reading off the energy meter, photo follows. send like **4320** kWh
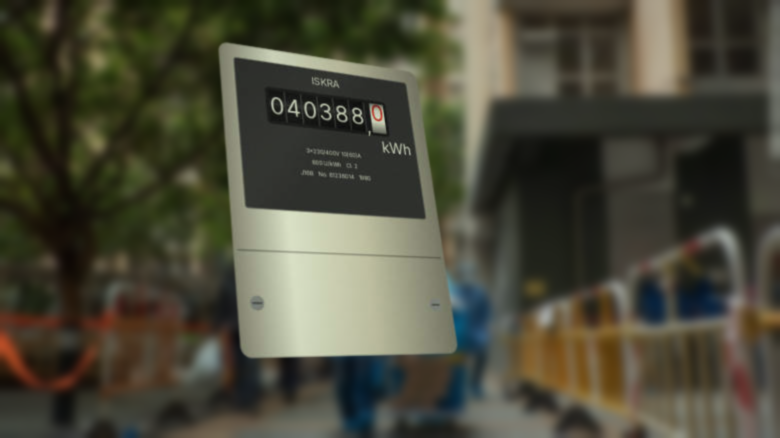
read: **40388.0** kWh
